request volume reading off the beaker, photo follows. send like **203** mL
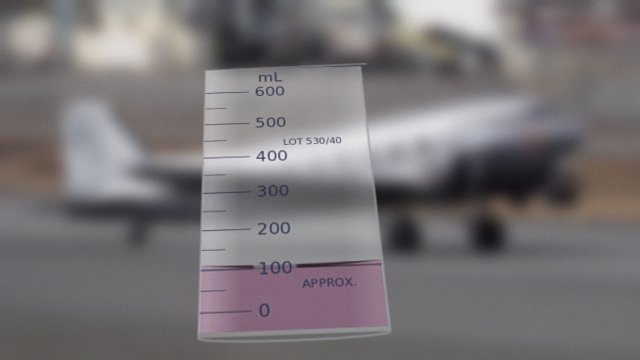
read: **100** mL
